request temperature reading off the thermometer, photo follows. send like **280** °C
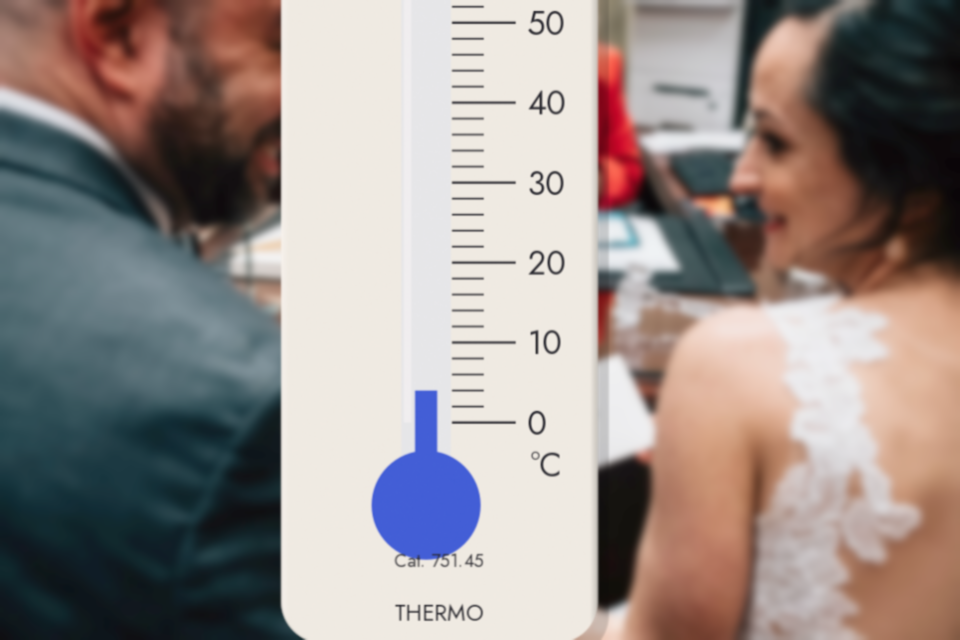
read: **4** °C
